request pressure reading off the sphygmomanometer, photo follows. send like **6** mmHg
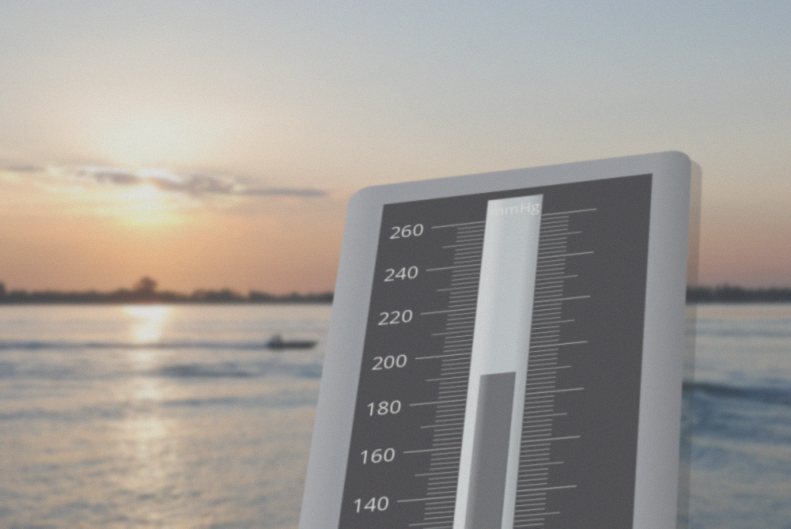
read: **190** mmHg
